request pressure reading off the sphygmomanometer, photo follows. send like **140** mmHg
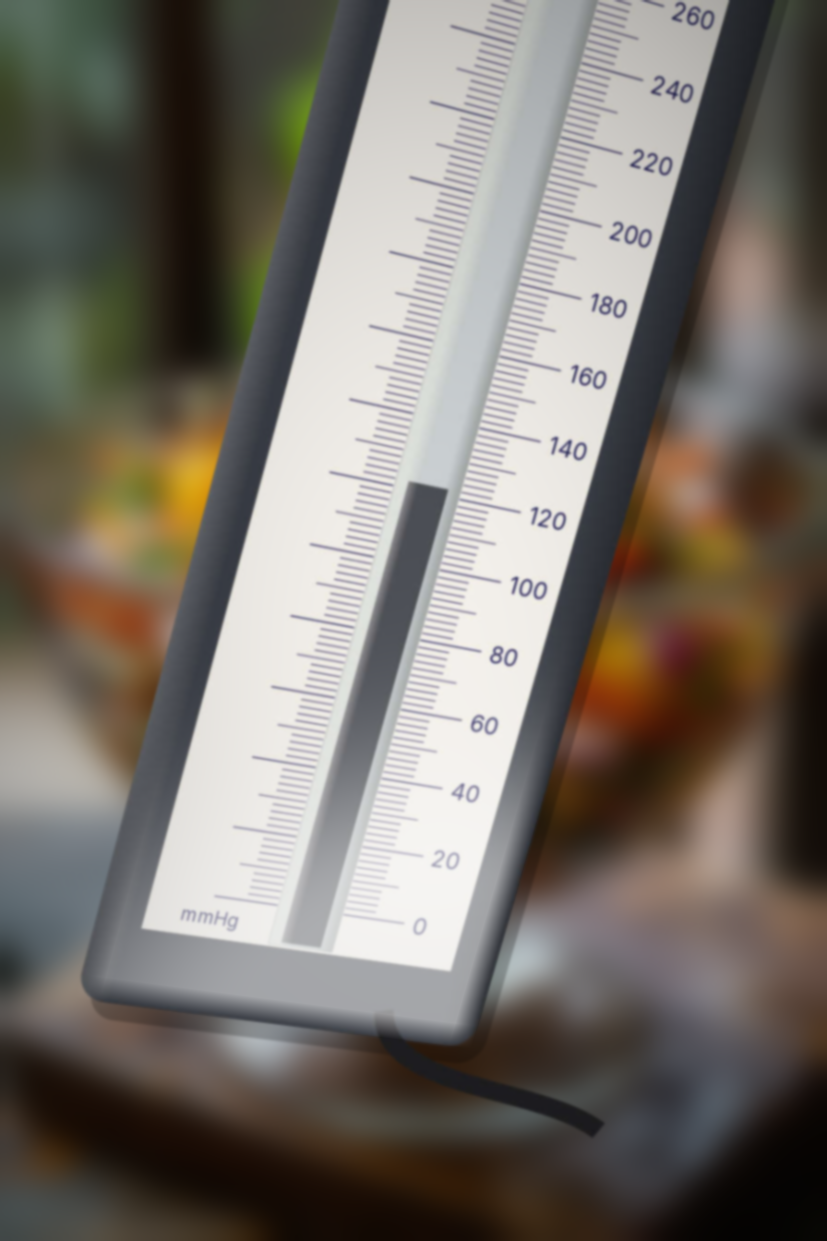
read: **122** mmHg
